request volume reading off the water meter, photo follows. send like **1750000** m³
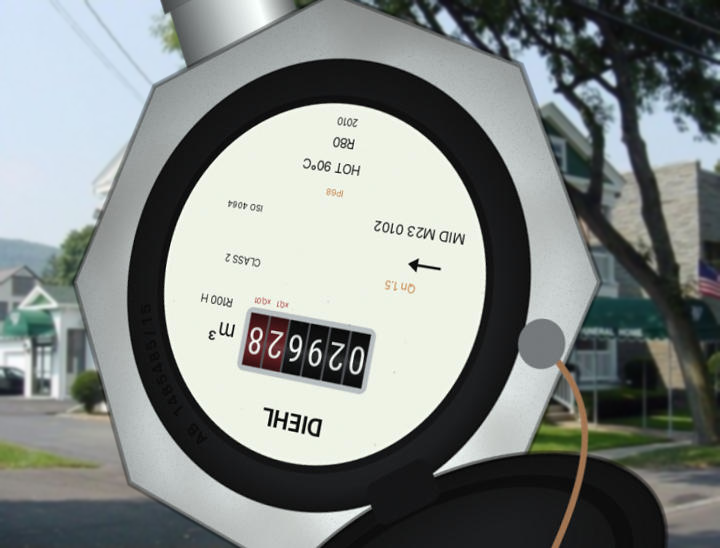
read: **296.28** m³
